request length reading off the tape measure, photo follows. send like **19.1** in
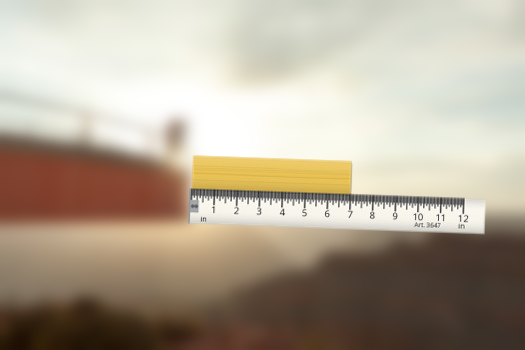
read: **7** in
